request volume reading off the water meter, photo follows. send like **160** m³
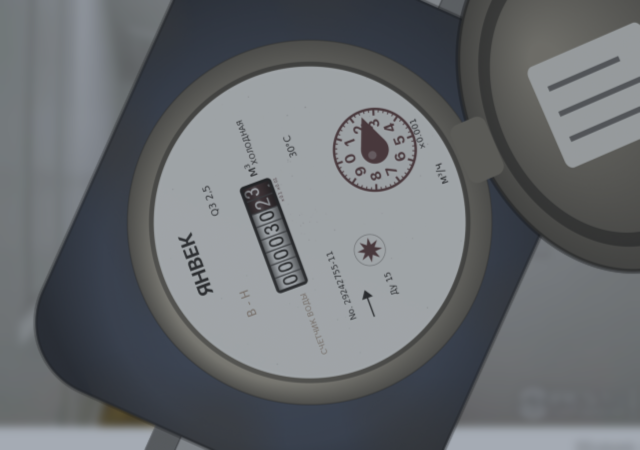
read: **30.232** m³
